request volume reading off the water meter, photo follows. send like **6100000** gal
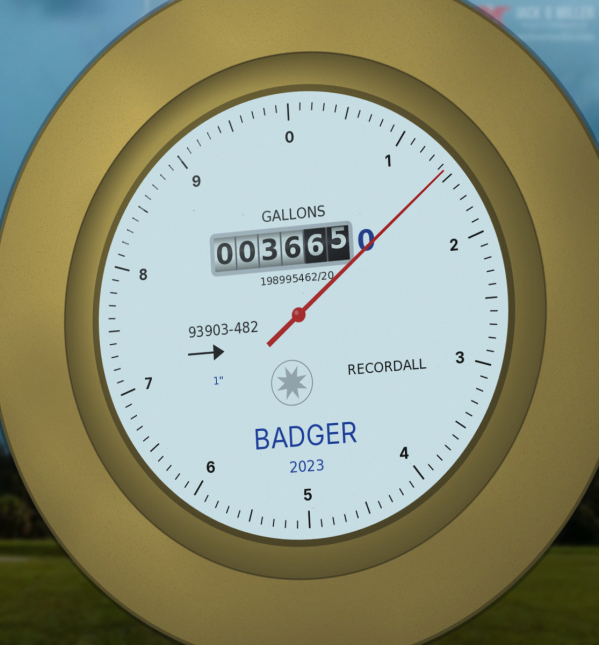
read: **36651.4** gal
